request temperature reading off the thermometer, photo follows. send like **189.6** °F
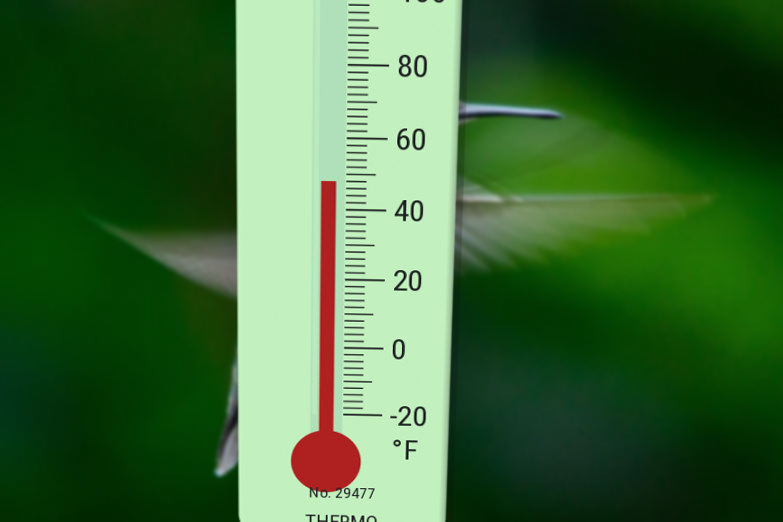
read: **48** °F
